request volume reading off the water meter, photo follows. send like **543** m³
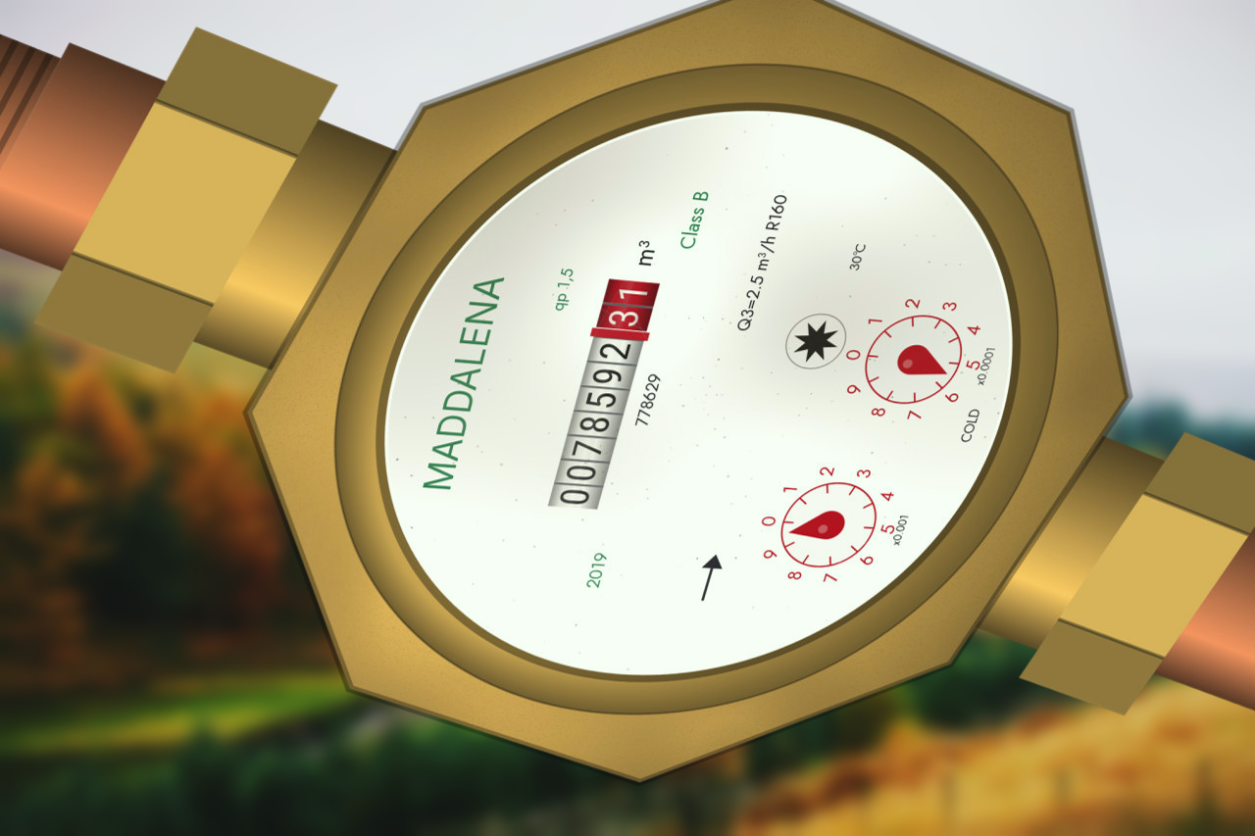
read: **78592.3095** m³
